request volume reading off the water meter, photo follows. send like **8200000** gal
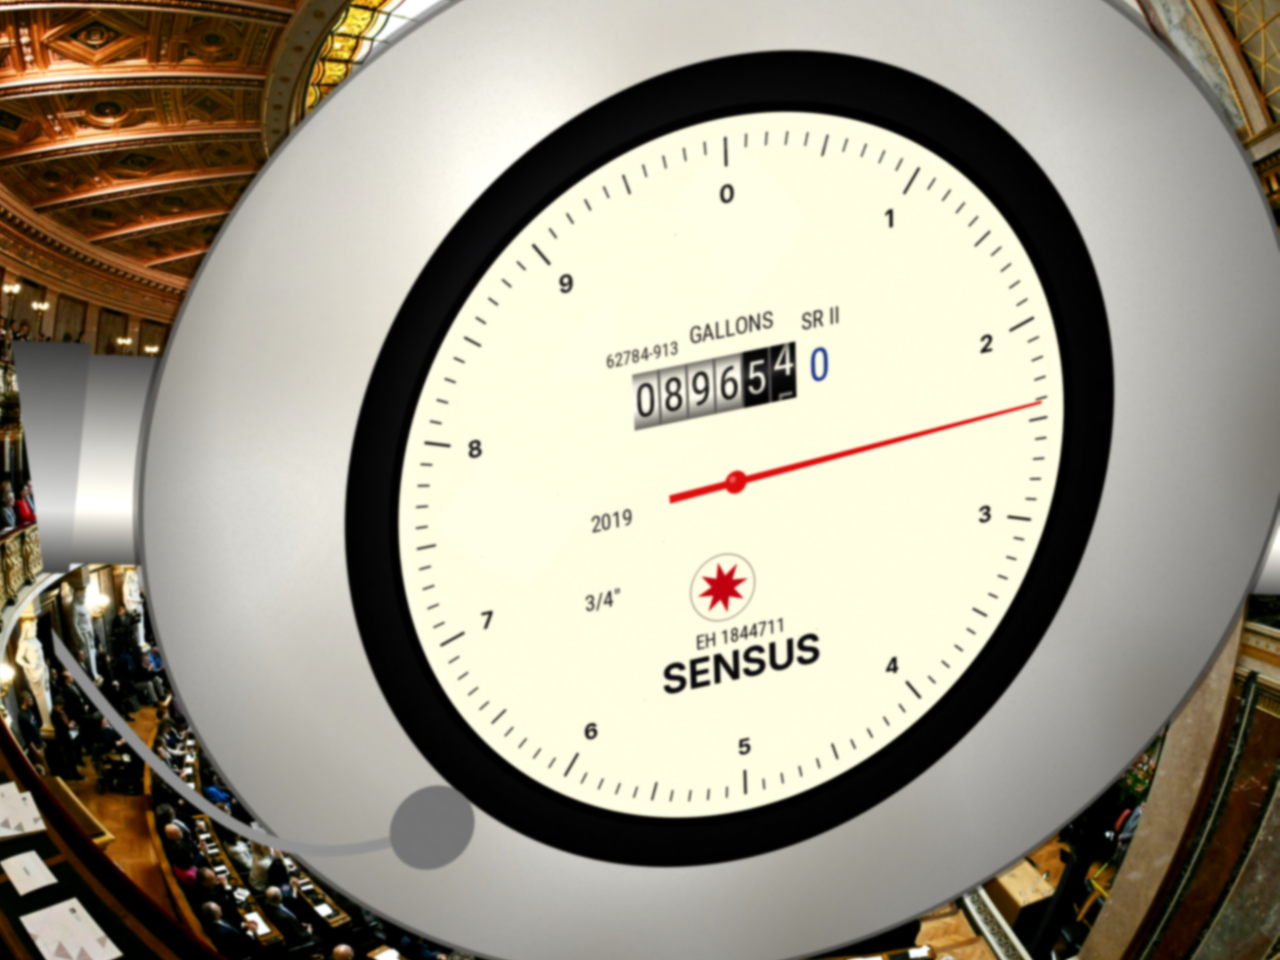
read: **896542.4** gal
